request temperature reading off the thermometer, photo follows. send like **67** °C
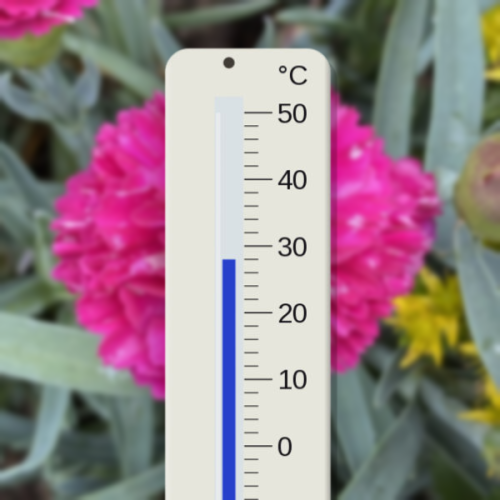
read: **28** °C
